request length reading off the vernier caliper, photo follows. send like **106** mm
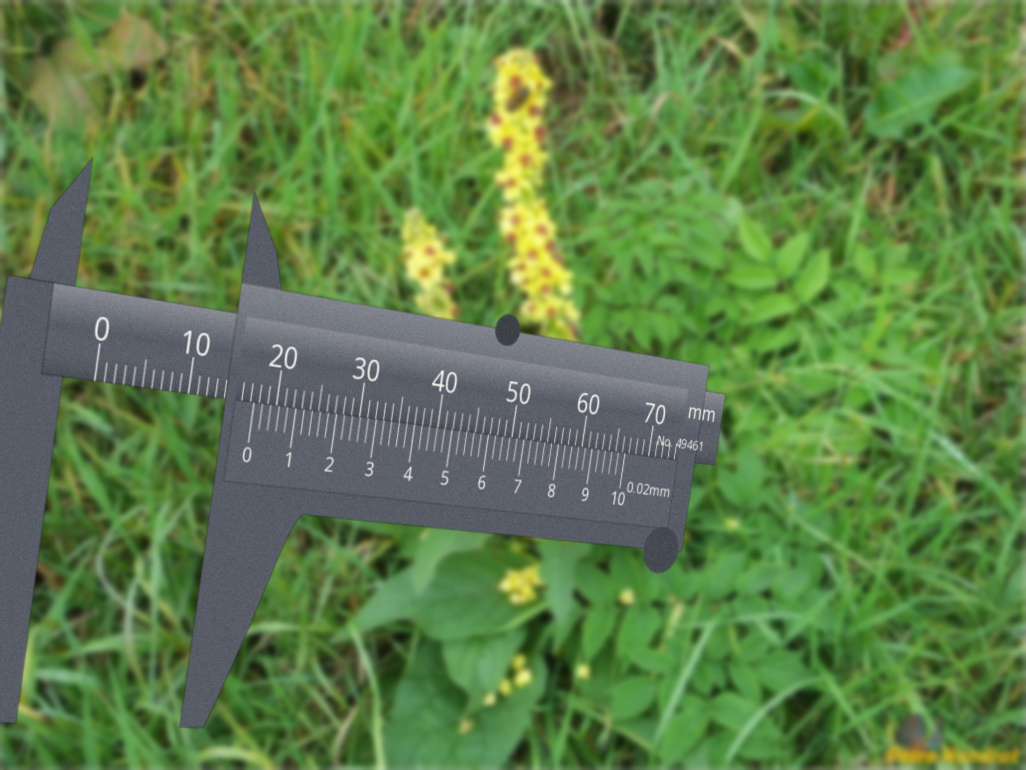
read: **17.4** mm
